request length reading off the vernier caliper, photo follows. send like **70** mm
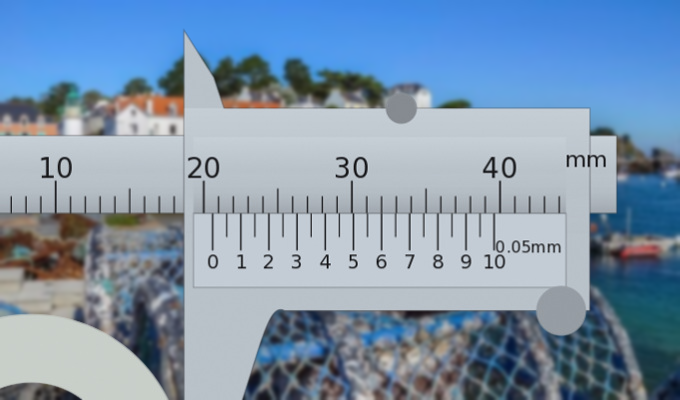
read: **20.6** mm
